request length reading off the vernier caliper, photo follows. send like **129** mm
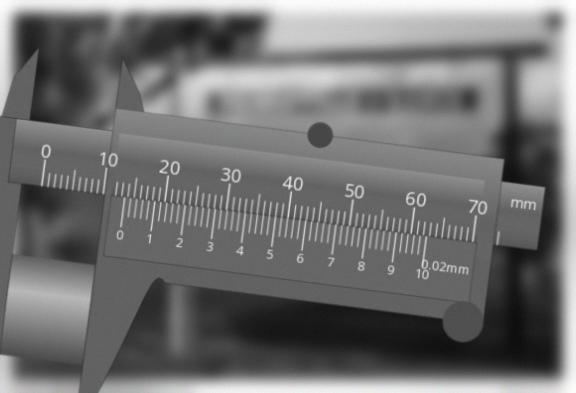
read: **13.5** mm
